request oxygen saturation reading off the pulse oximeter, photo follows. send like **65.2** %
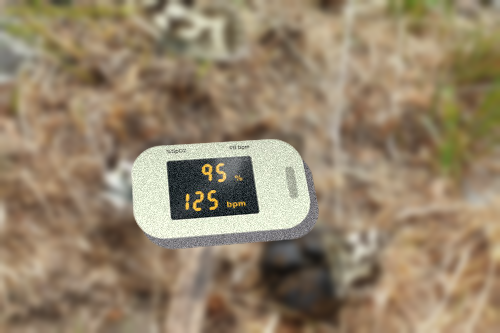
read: **95** %
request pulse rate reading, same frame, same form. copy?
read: **125** bpm
